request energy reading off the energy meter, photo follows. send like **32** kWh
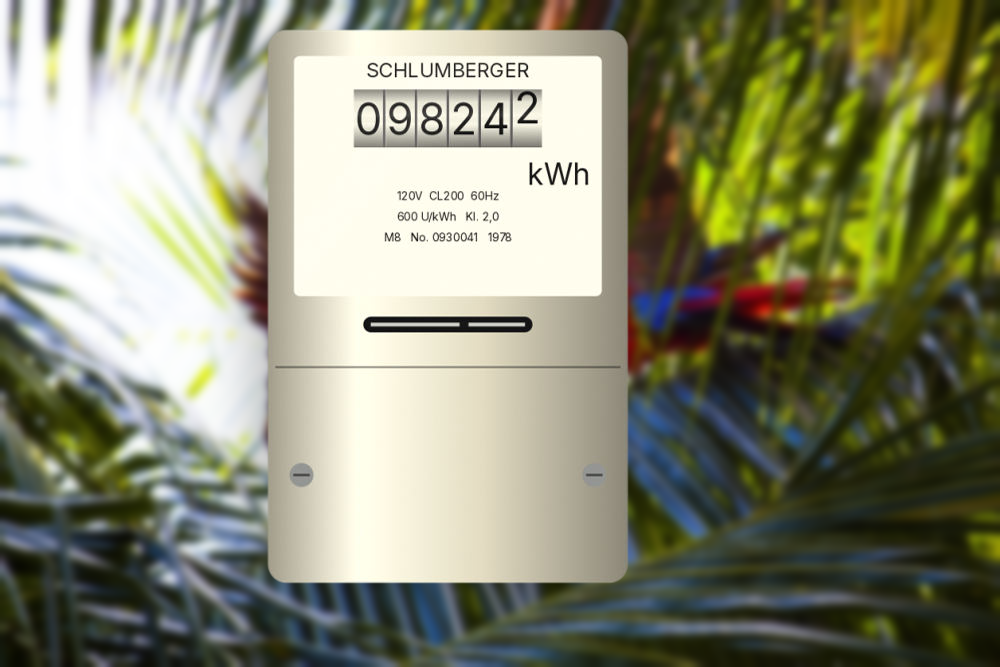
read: **98242** kWh
